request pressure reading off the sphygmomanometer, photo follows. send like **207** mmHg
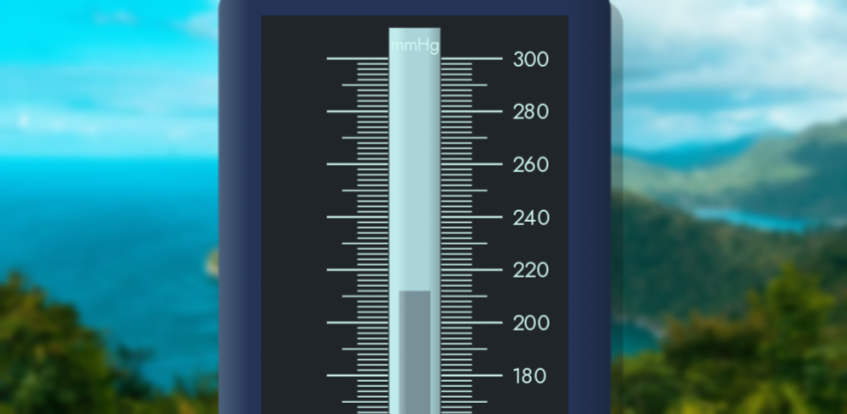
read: **212** mmHg
